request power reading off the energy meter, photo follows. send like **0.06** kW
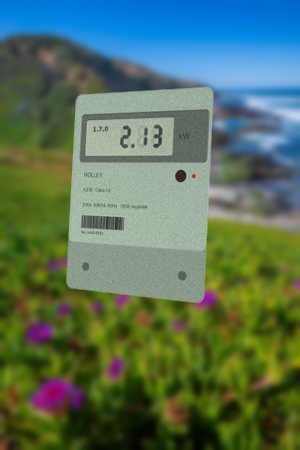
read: **2.13** kW
